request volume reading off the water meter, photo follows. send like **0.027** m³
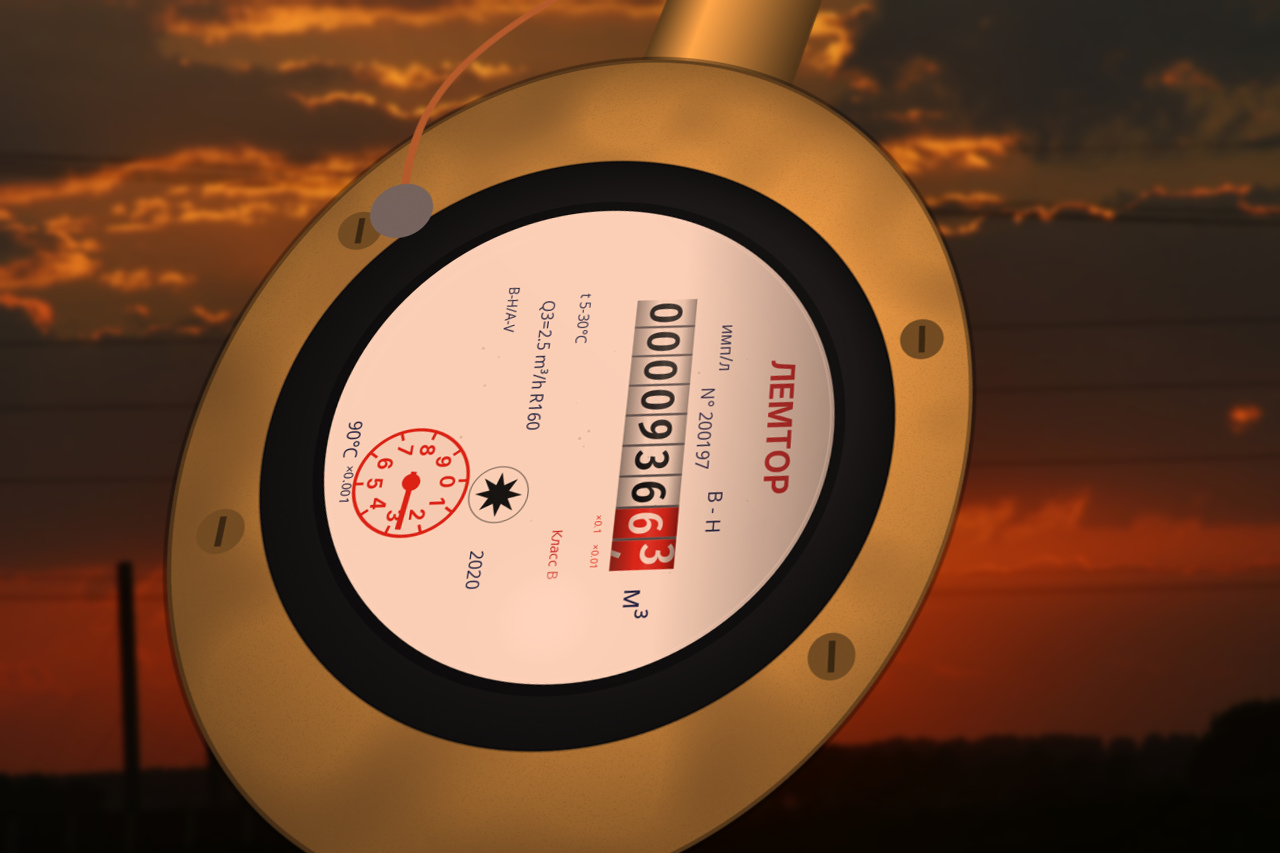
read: **936.632** m³
